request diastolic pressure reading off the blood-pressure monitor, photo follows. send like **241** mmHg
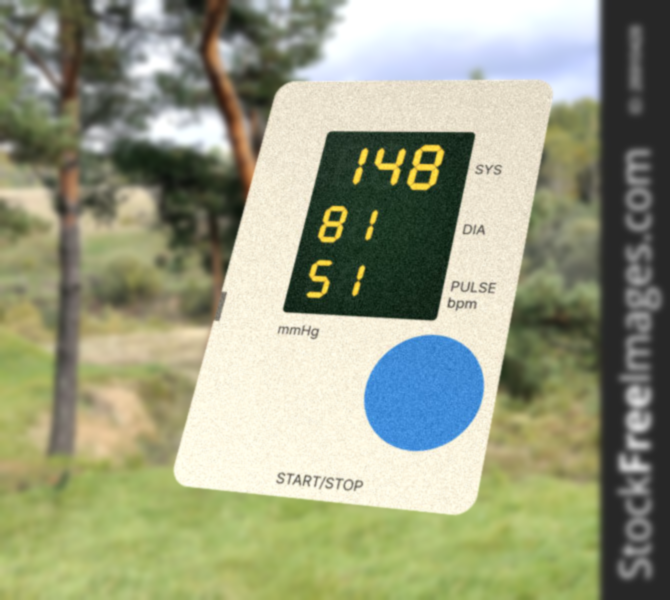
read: **81** mmHg
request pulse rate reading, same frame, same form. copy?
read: **51** bpm
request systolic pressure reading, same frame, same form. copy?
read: **148** mmHg
